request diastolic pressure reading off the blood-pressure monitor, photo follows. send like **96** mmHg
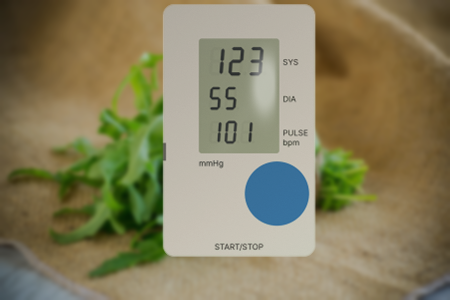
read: **55** mmHg
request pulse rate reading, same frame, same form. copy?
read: **101** bpm
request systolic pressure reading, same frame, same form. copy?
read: **123** mmHg
